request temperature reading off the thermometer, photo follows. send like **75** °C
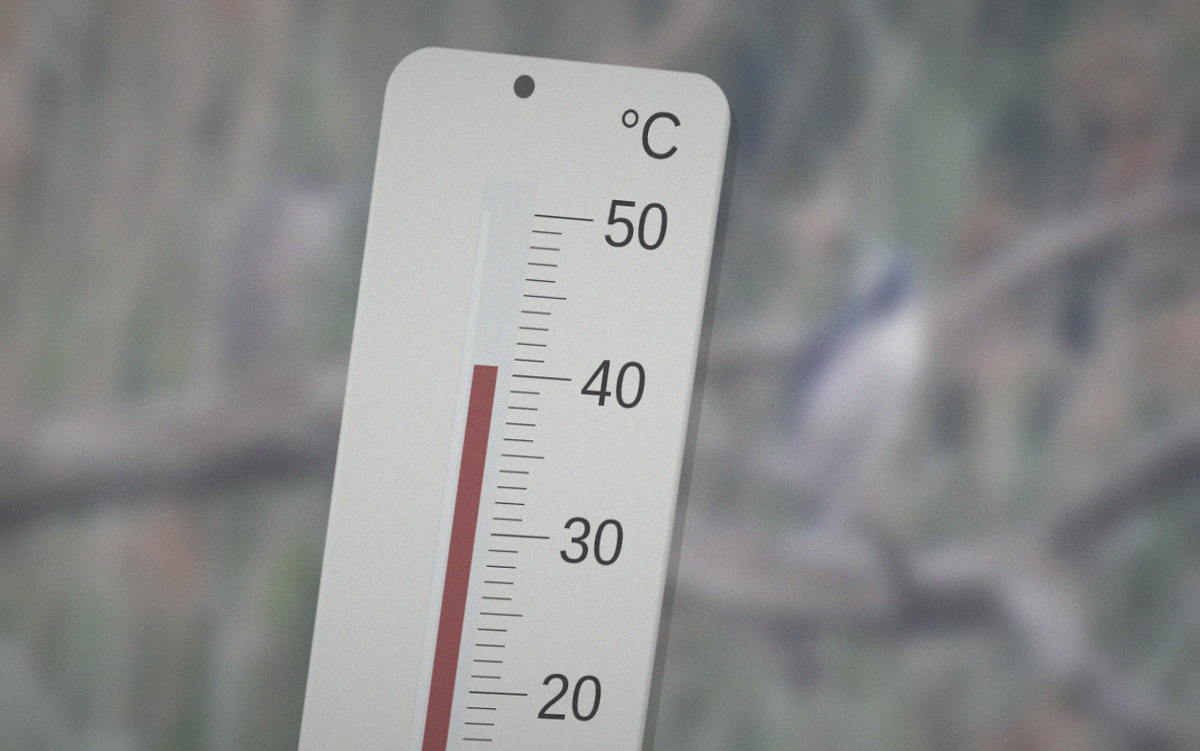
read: **40.5** °C
